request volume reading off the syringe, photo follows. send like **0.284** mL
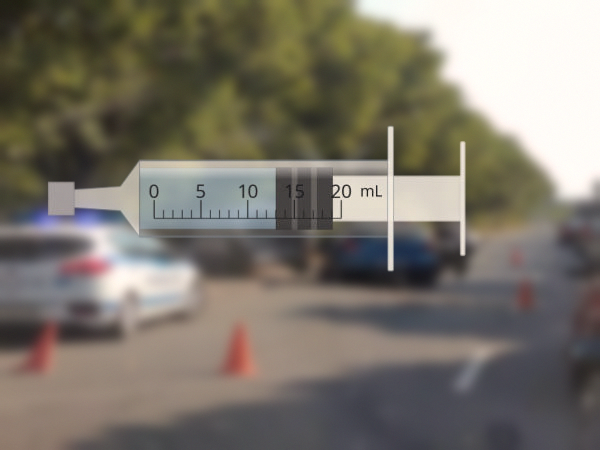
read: **13** mL
